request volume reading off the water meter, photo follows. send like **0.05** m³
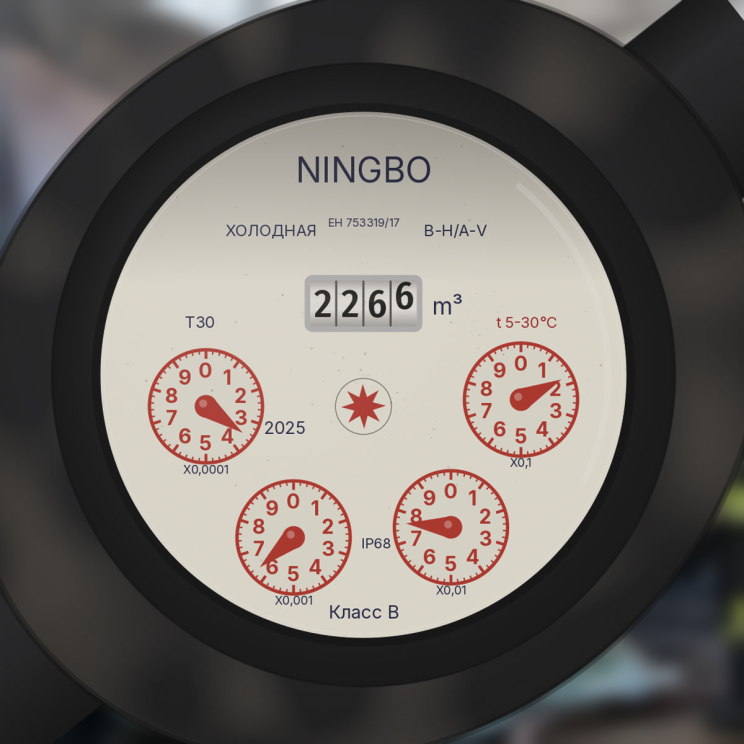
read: **2266.1763** m³
